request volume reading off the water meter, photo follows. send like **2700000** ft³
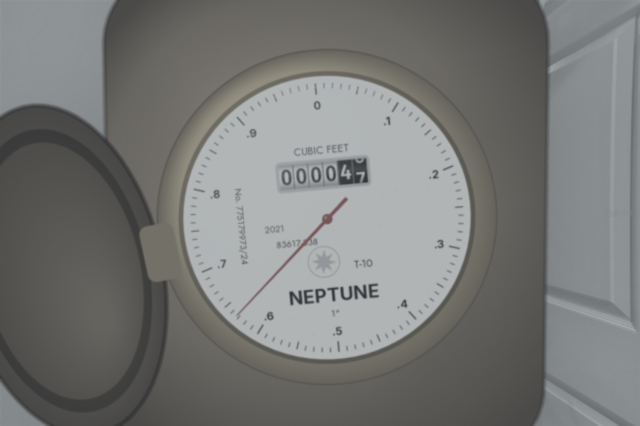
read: **46.63** ft³
